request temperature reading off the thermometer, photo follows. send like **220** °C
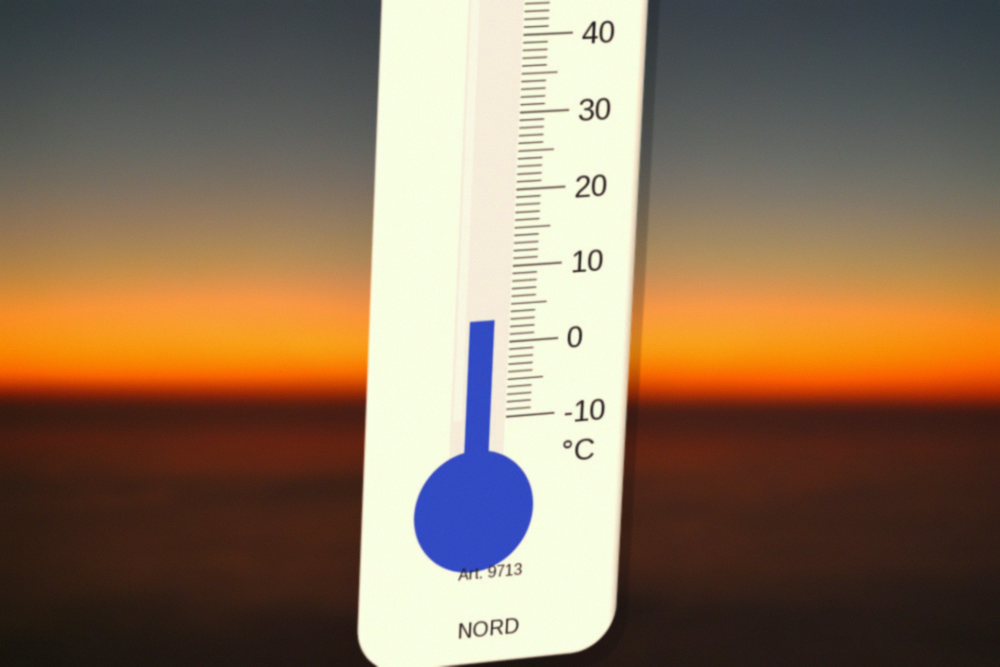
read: **3** °C
